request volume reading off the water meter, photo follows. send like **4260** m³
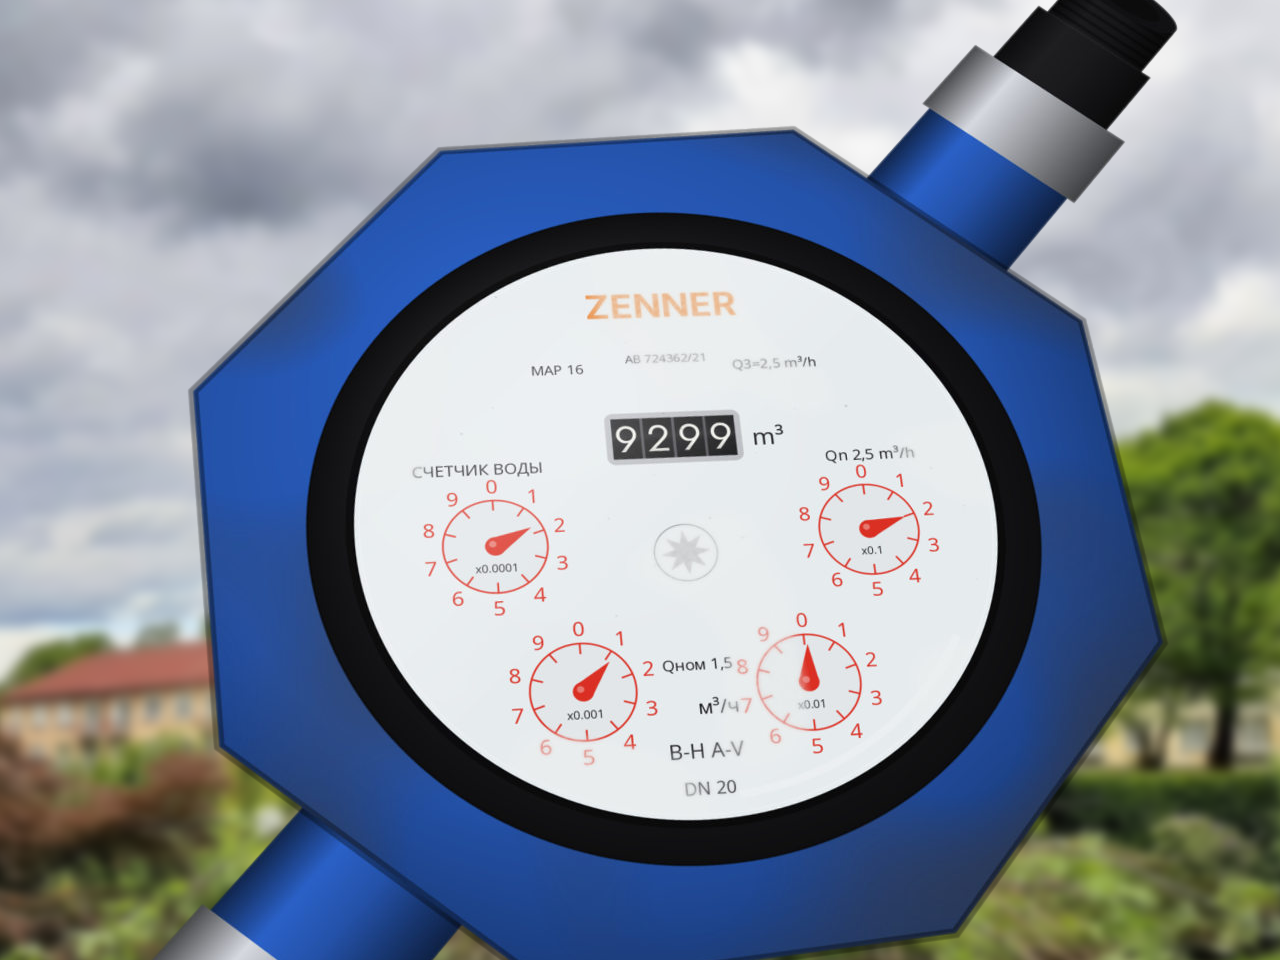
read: **9299.2011** m³
